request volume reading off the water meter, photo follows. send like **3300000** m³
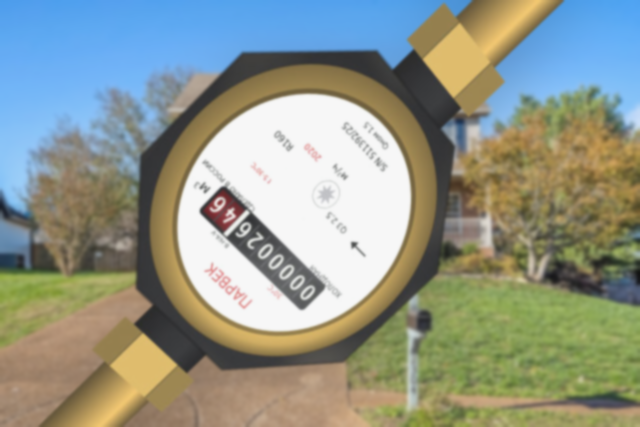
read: **26.46** m³
